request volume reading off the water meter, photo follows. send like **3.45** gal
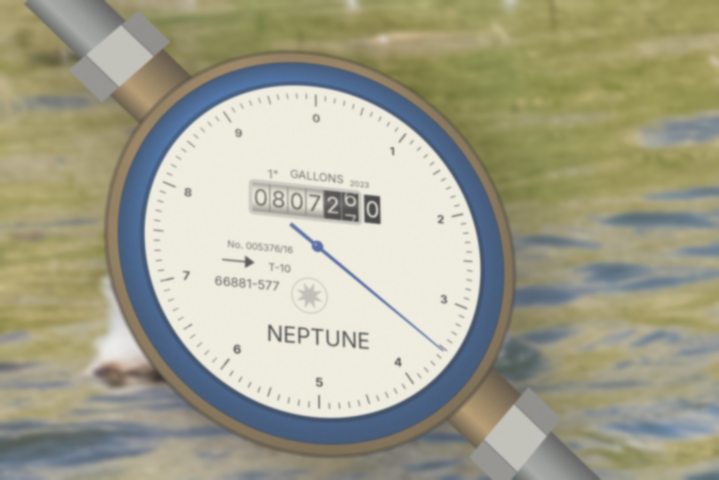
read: **807263.5** gal
